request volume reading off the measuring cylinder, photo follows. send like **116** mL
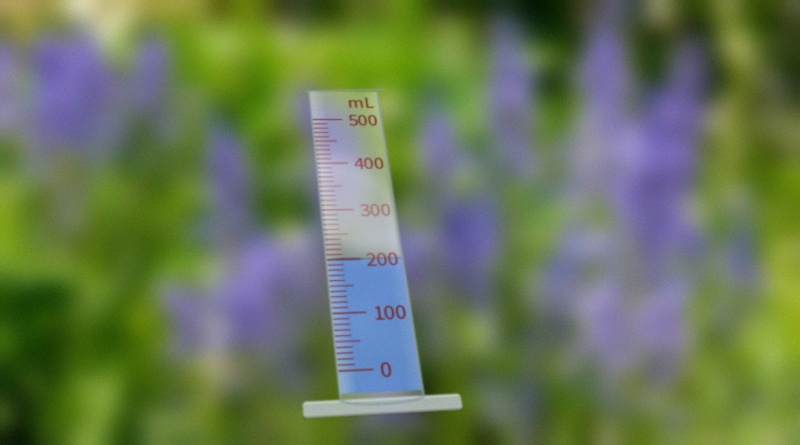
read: **200** mL
